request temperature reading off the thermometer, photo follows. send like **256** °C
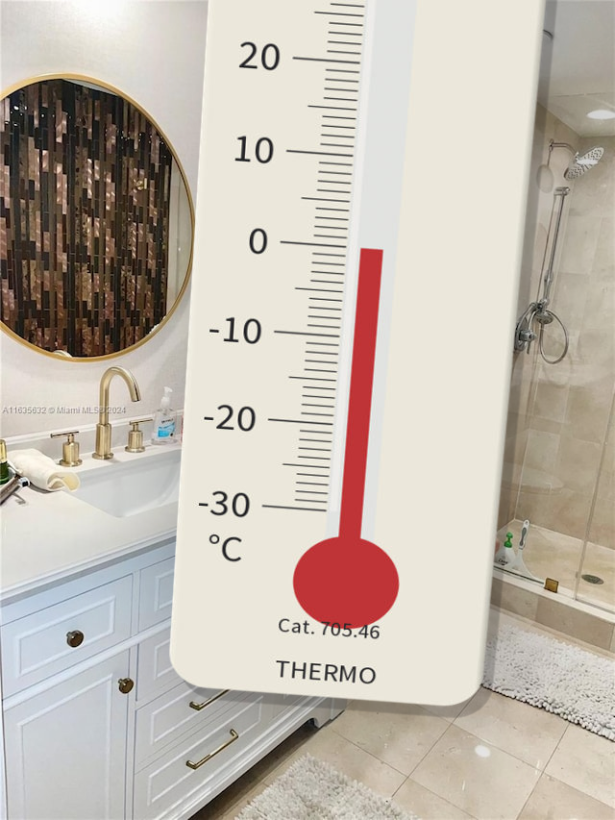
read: **0** °C
